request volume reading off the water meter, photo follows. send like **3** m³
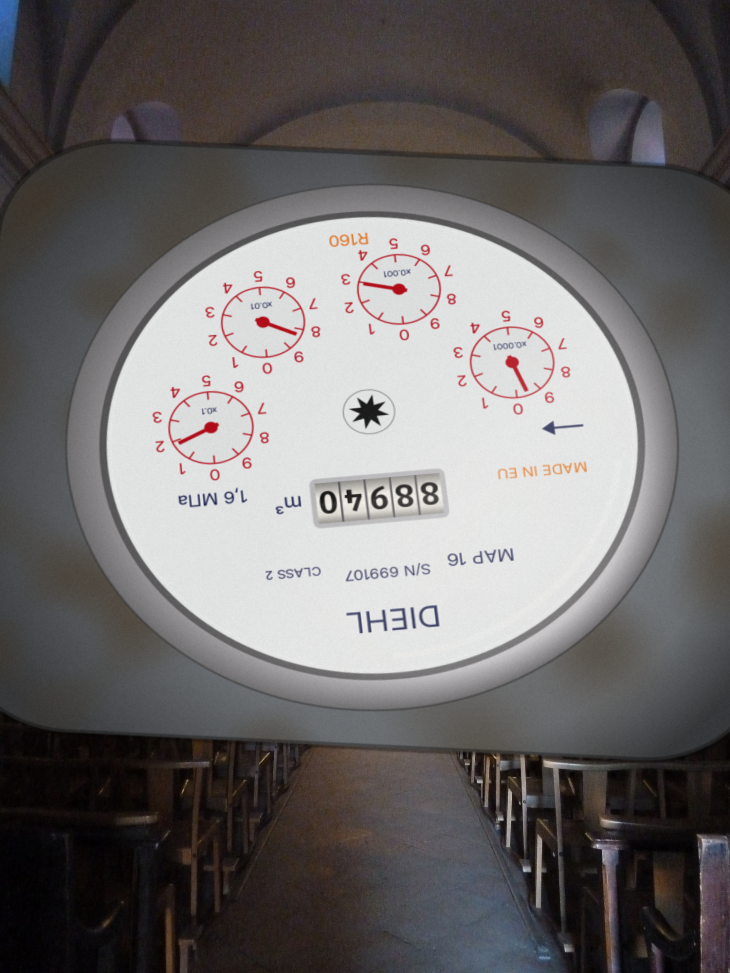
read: **88940.1829** m³
